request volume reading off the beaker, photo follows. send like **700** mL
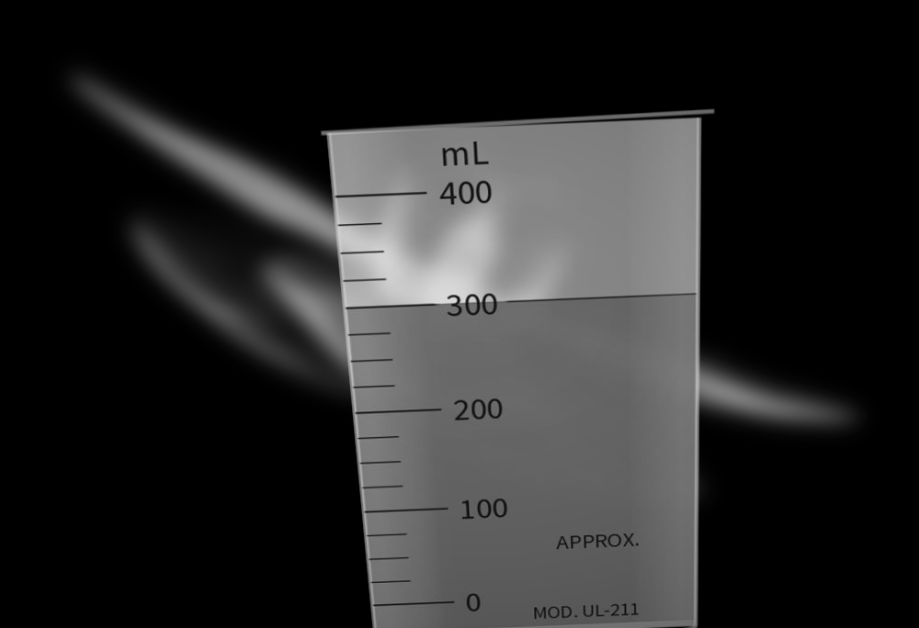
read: **300** mL
